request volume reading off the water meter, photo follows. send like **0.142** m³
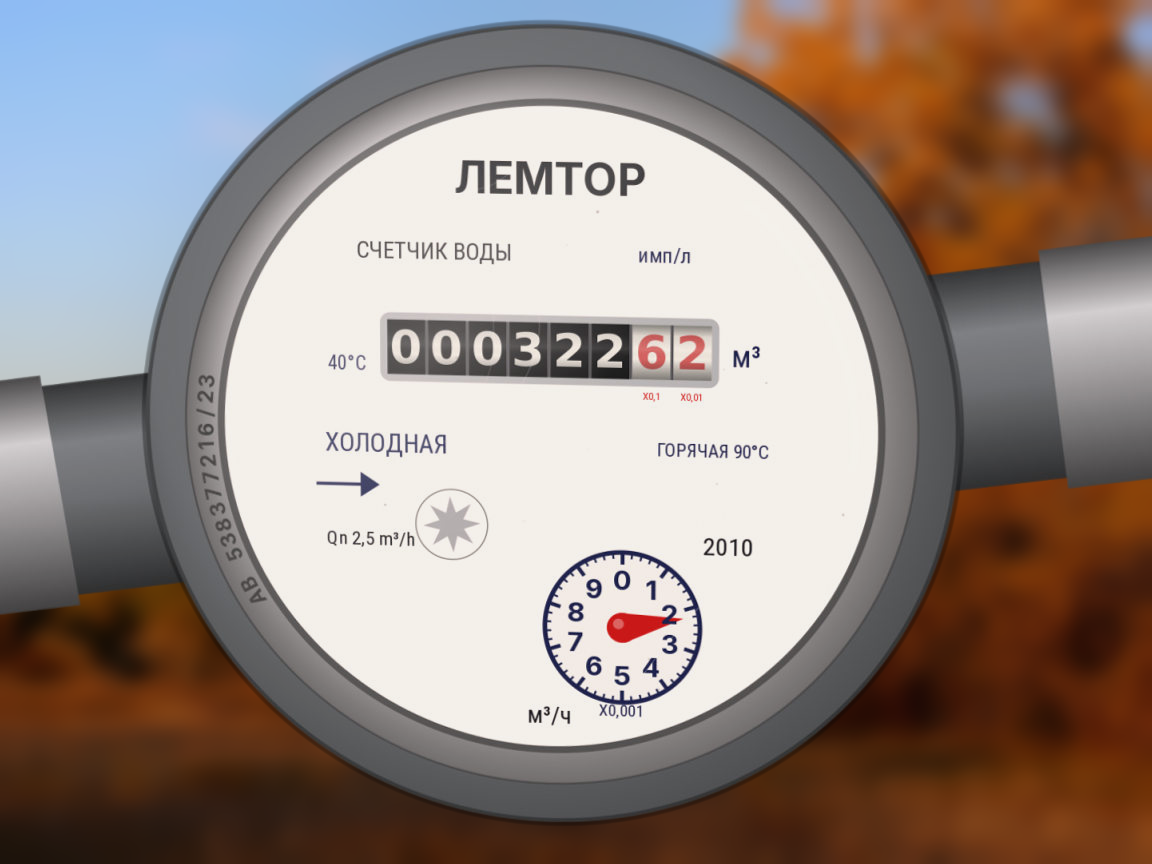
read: **322.622** m³
